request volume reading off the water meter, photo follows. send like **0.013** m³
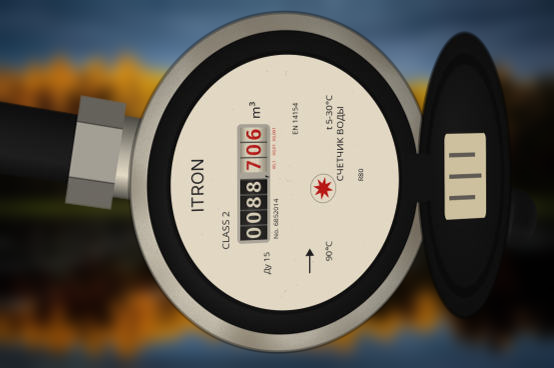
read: **88.706** m³
